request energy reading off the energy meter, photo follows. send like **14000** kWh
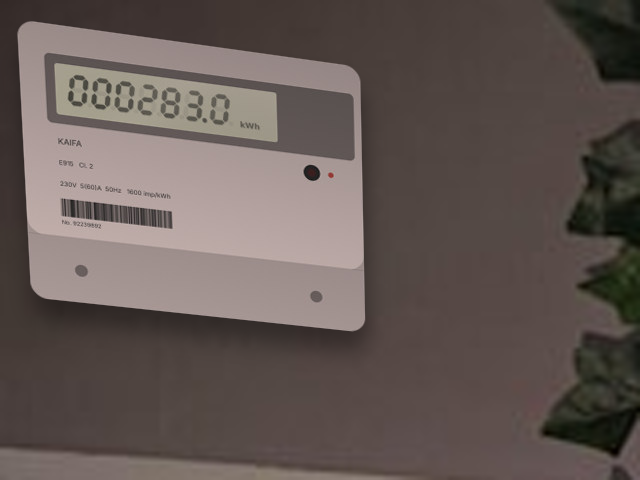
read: **283.0** kWh
